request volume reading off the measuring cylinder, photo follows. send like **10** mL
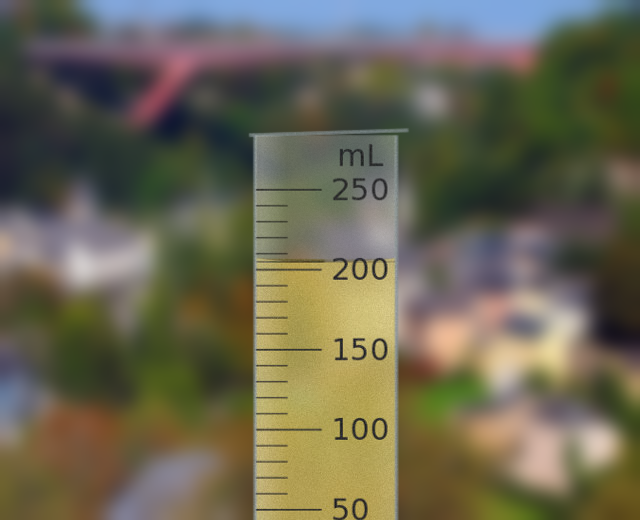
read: **205** mL
